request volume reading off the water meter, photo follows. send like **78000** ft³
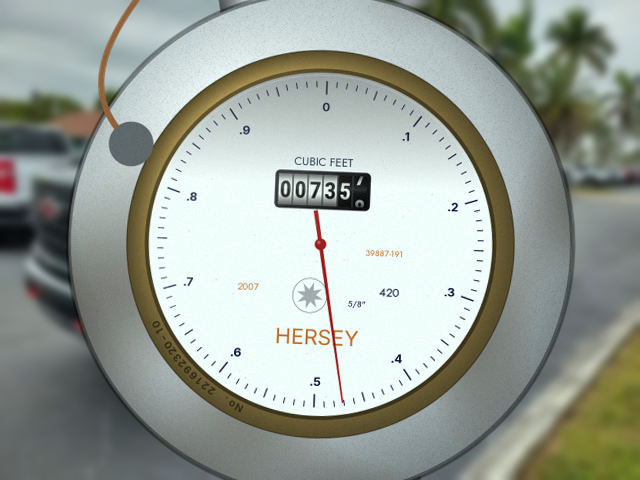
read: **7357.47** ft³
